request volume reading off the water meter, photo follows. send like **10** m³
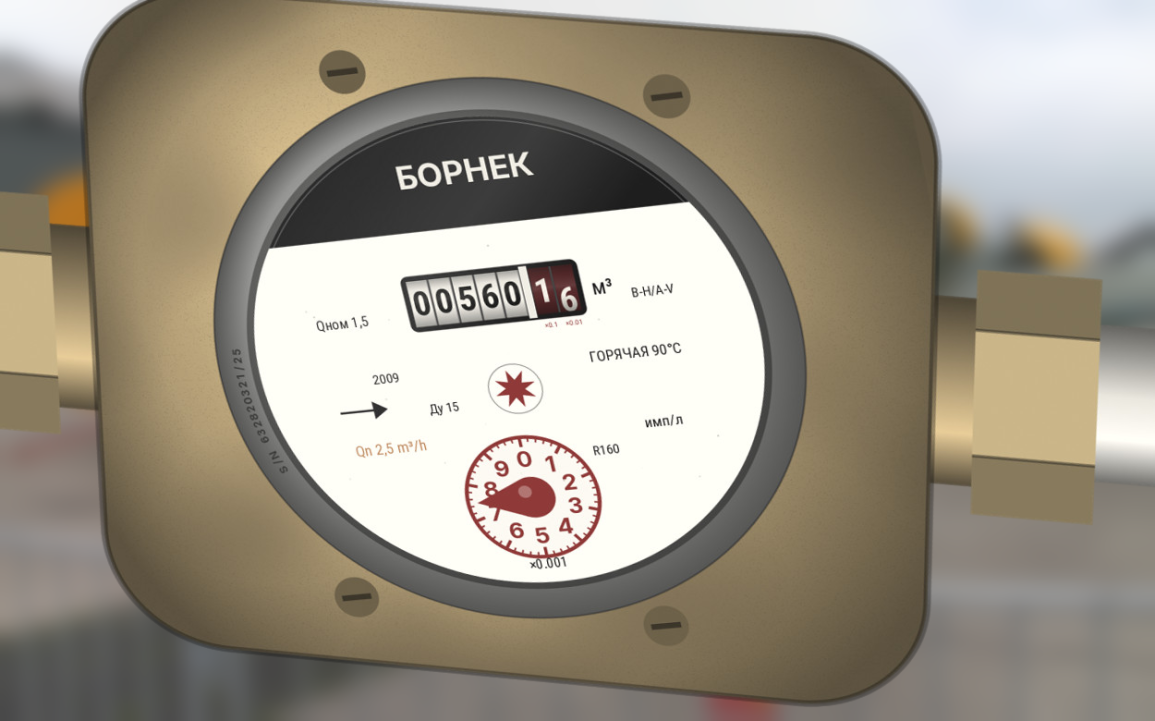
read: **560.157** m³
